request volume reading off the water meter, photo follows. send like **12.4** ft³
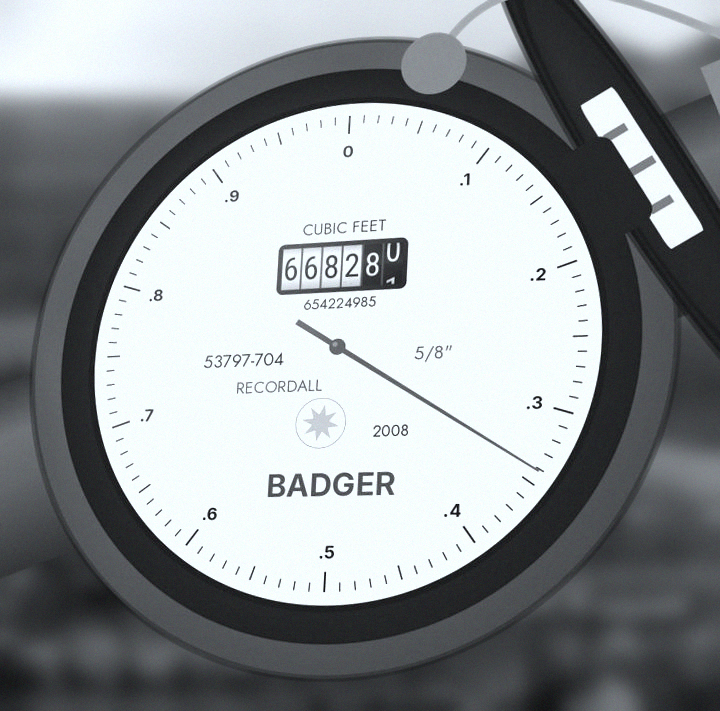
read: **668280.34** ft³
